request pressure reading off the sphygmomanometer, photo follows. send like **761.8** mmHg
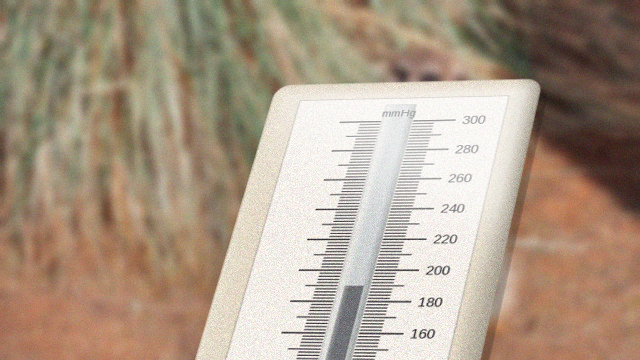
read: **190** mmHg
